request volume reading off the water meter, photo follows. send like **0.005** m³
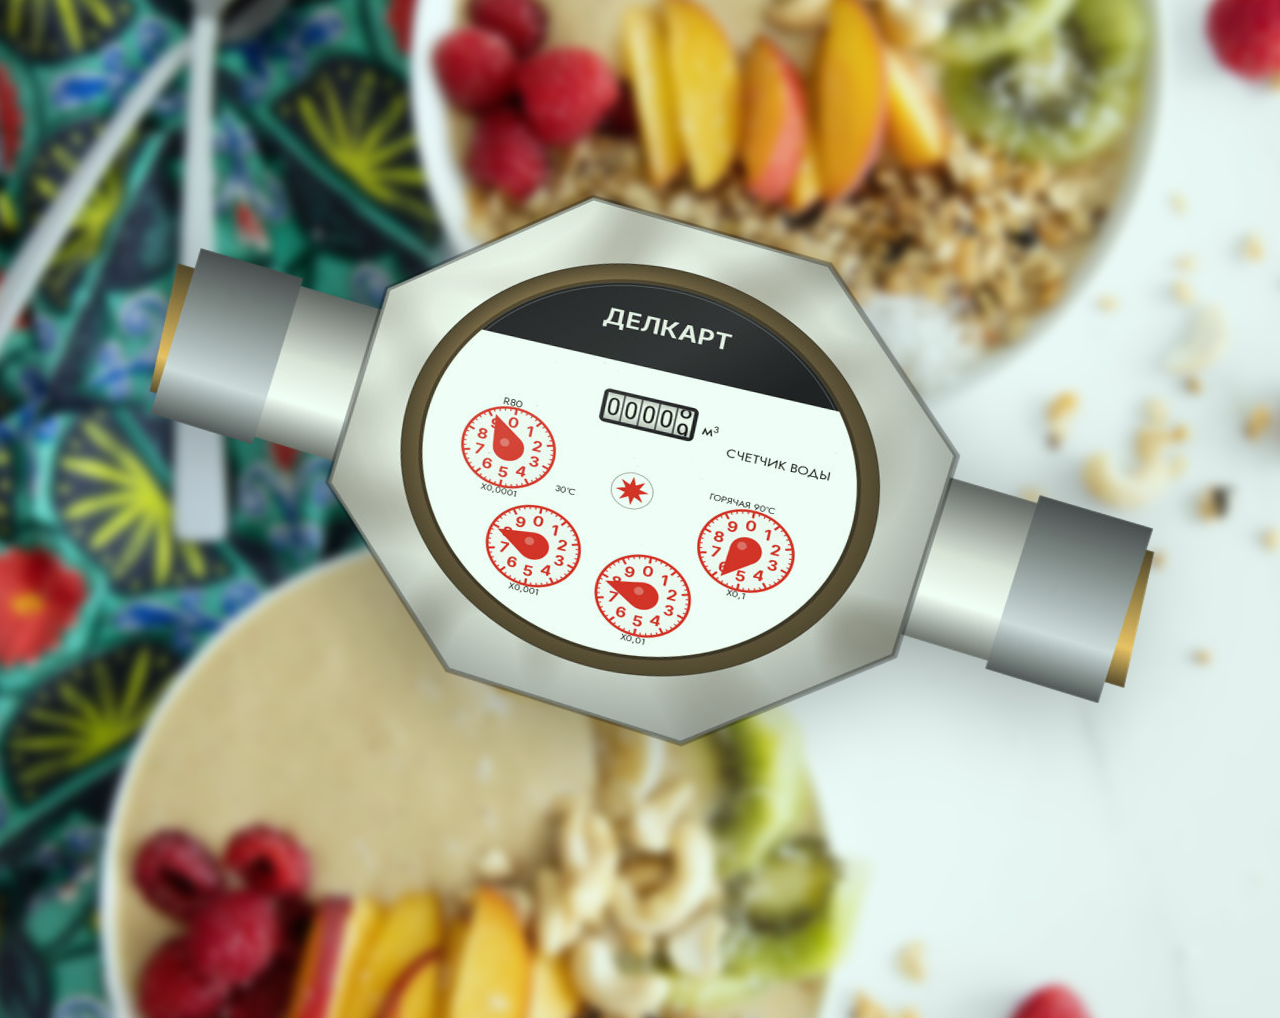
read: **8.5779** m³
